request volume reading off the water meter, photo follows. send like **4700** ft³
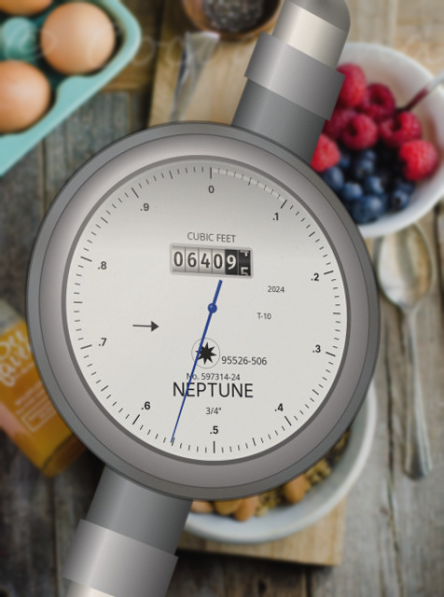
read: **64094.55** ft³
